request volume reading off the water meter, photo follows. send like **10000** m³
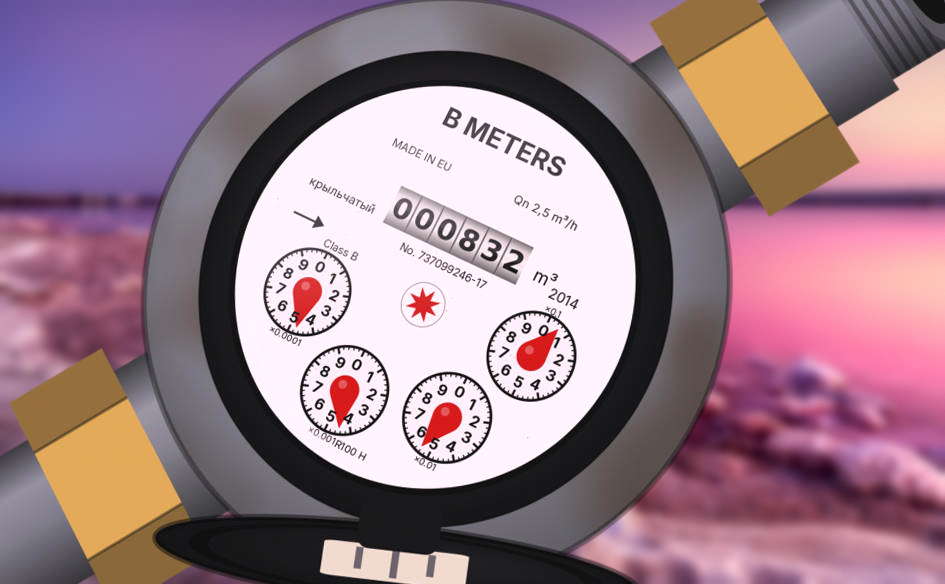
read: **832.0544** m³
